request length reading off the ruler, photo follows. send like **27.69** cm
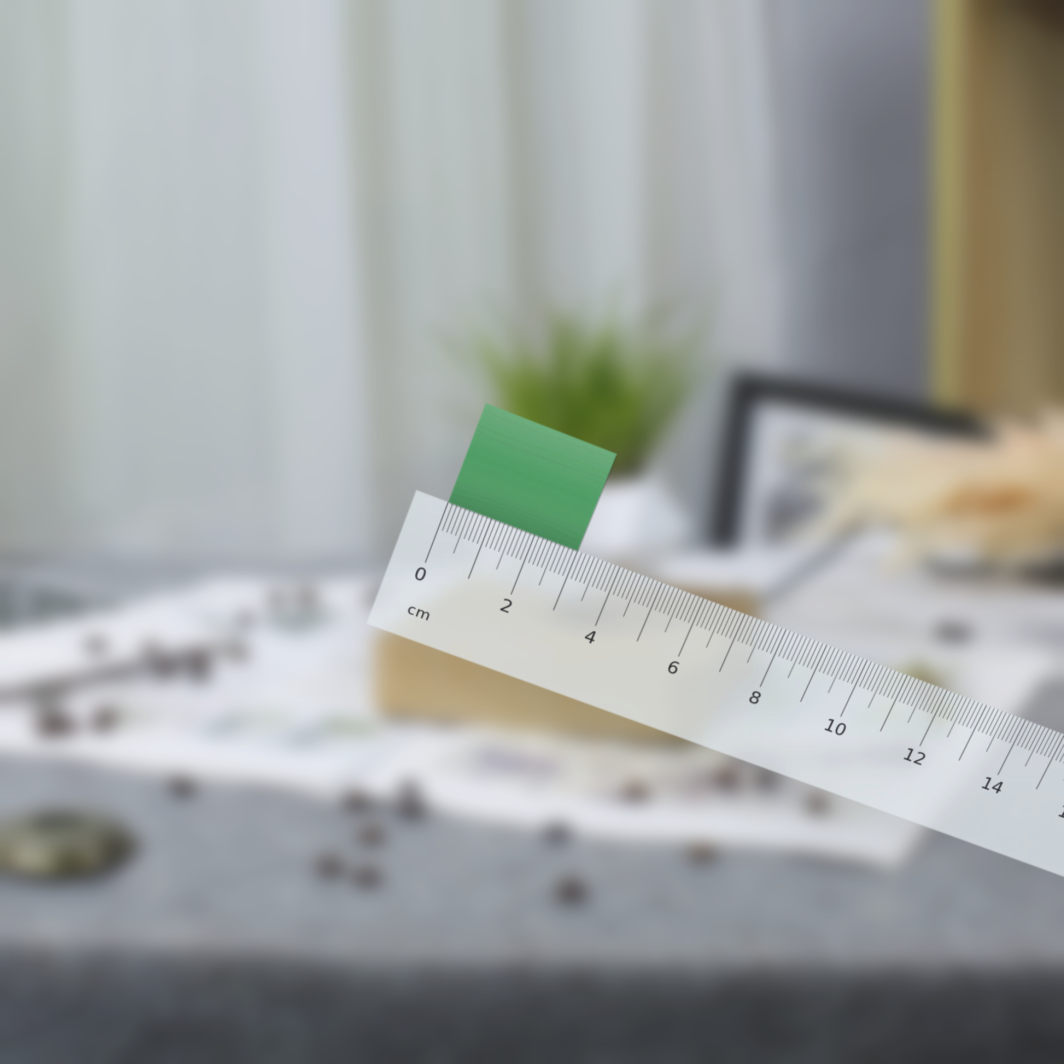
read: **3** cm
